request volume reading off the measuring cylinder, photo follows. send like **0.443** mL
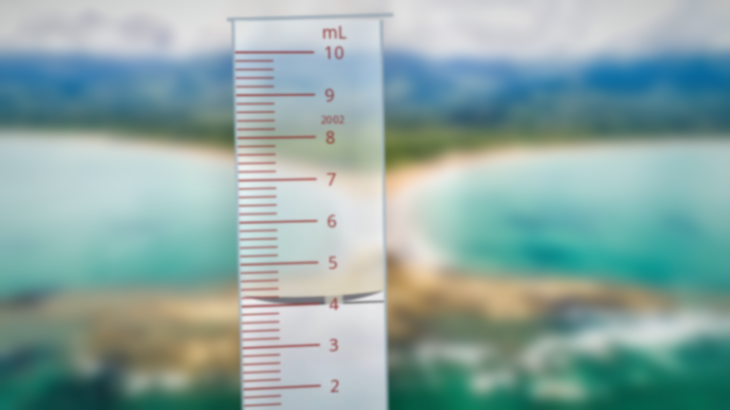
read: **4** mL
